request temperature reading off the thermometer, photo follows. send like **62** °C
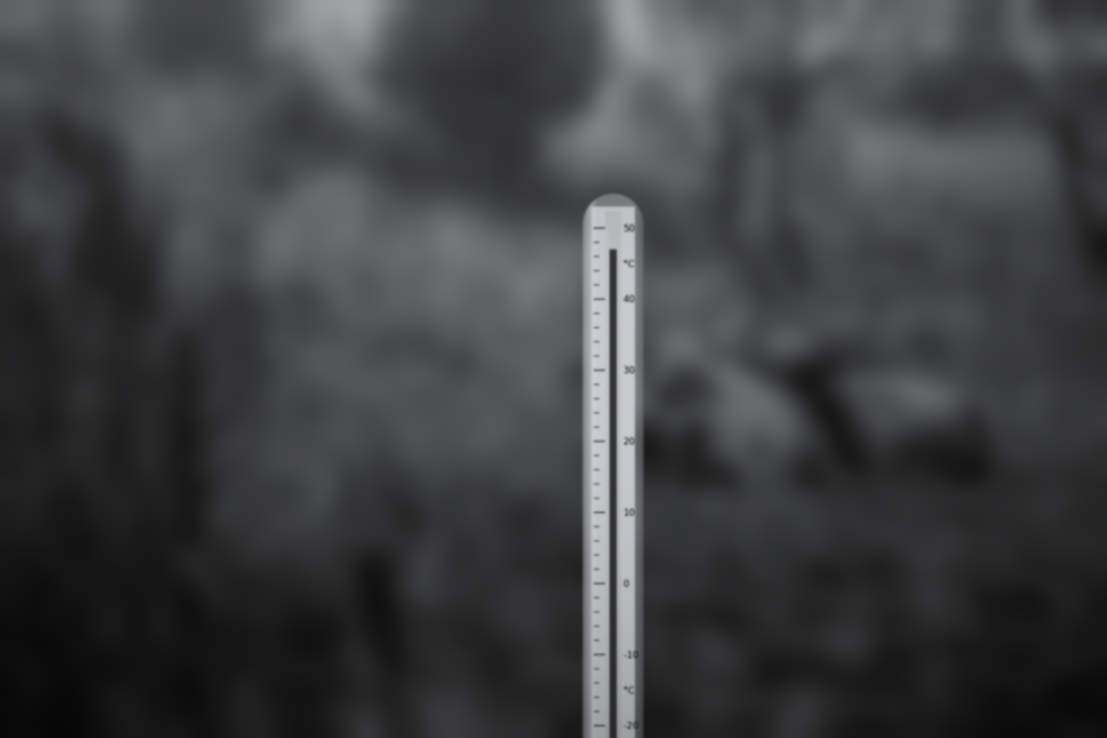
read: **47** °C
